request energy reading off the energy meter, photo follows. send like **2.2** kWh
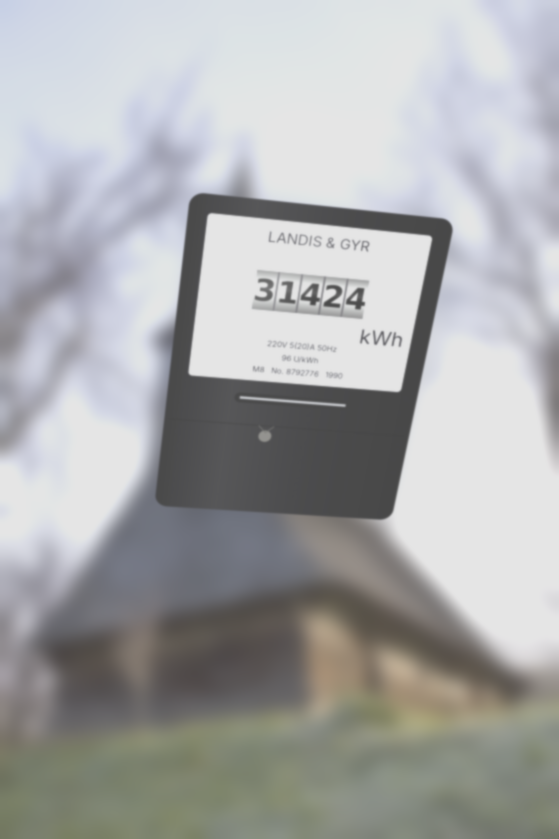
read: **31424** kWh
